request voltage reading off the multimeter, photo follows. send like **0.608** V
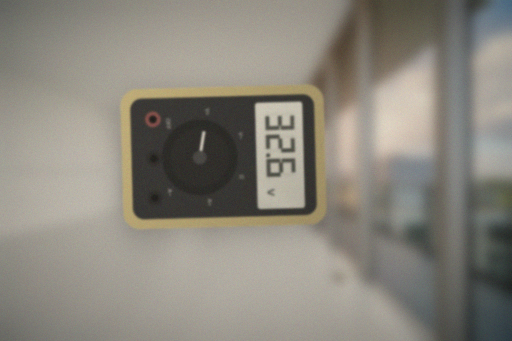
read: **32.6** V
